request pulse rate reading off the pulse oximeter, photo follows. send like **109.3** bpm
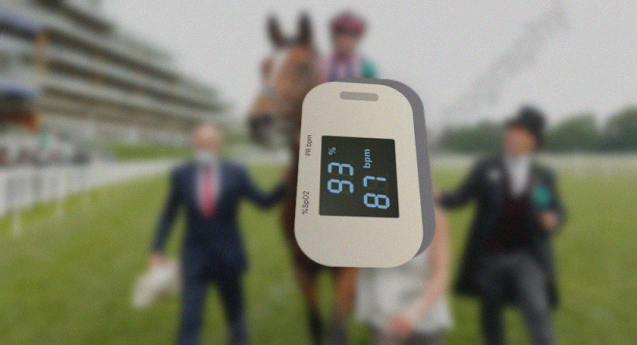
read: **87** bpm
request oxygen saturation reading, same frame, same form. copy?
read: **93** %
